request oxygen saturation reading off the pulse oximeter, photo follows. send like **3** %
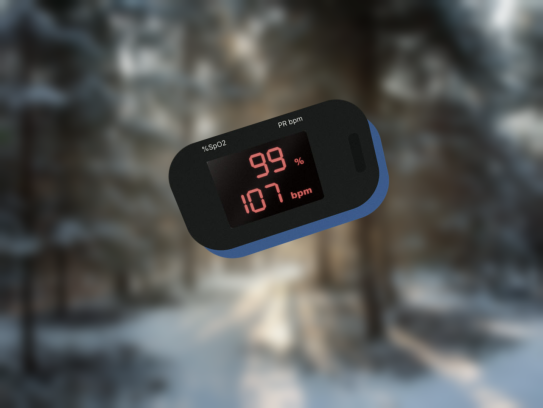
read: **99** %
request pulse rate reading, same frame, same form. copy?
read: **107** bpm
